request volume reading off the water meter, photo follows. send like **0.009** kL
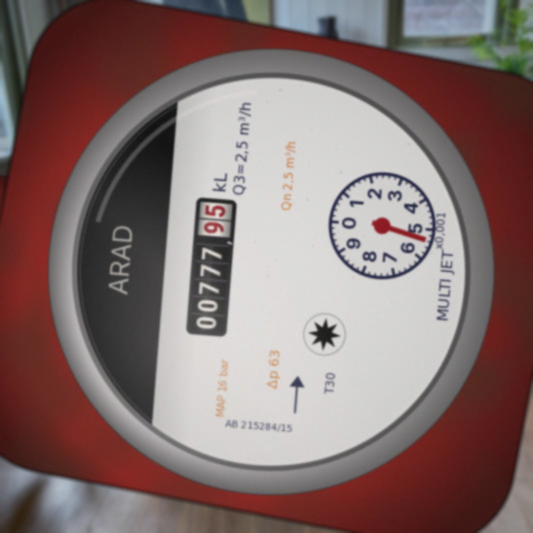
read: **777.955** kL
